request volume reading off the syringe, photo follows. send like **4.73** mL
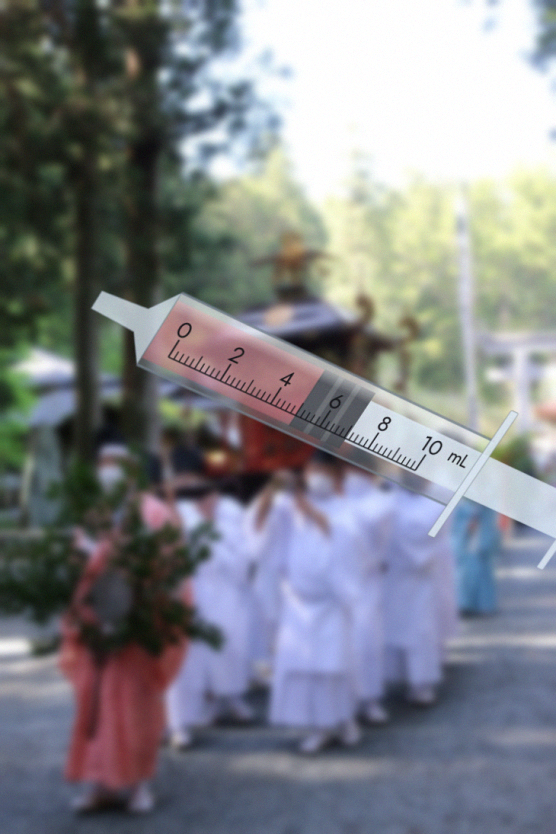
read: **5** mL
